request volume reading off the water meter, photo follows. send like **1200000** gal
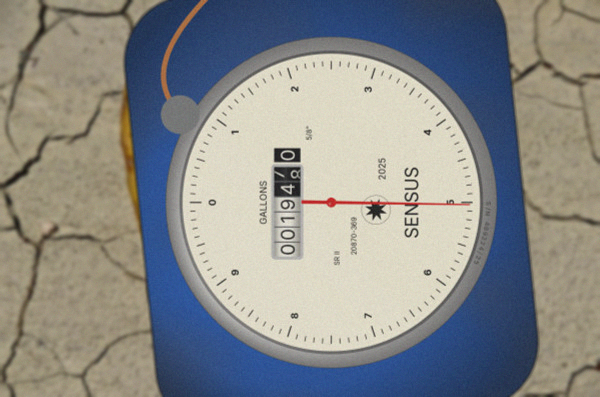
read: **19475.0** gal
